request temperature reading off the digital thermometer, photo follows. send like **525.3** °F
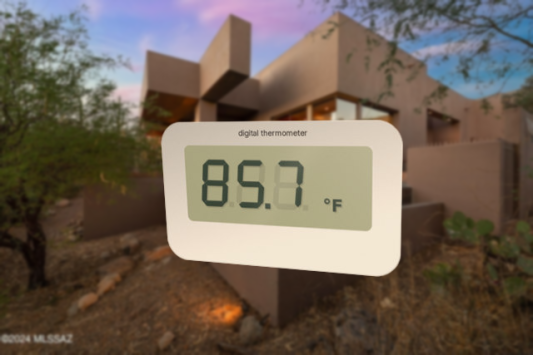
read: **85.7** °F
